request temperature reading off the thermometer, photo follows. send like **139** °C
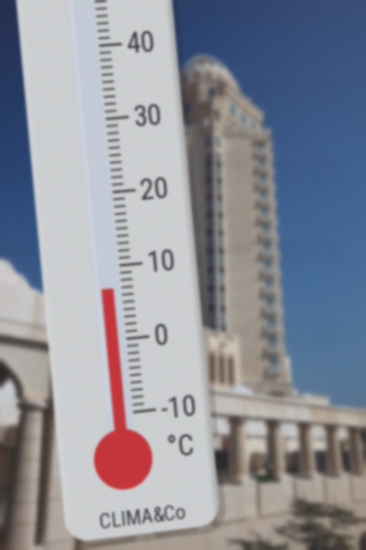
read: **7** °C
